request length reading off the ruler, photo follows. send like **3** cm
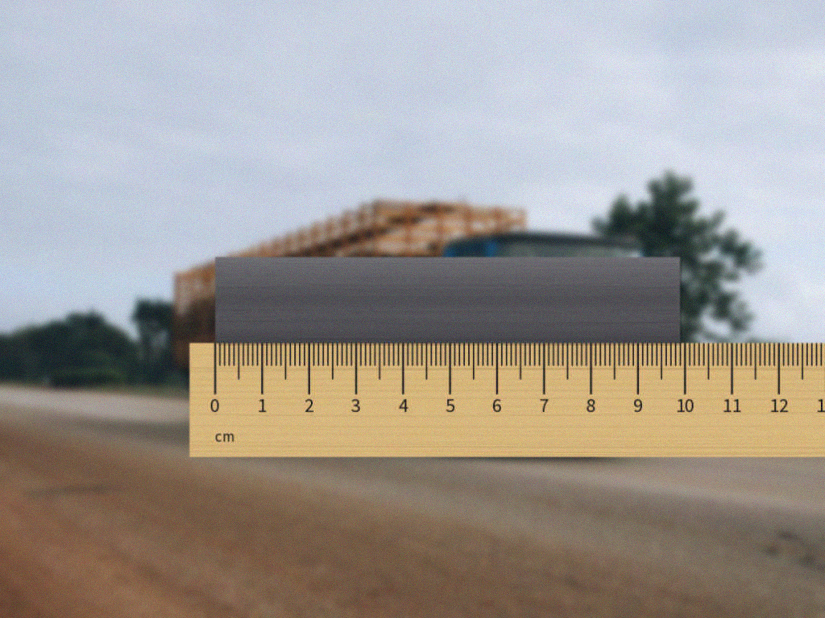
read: **9.9** cm
